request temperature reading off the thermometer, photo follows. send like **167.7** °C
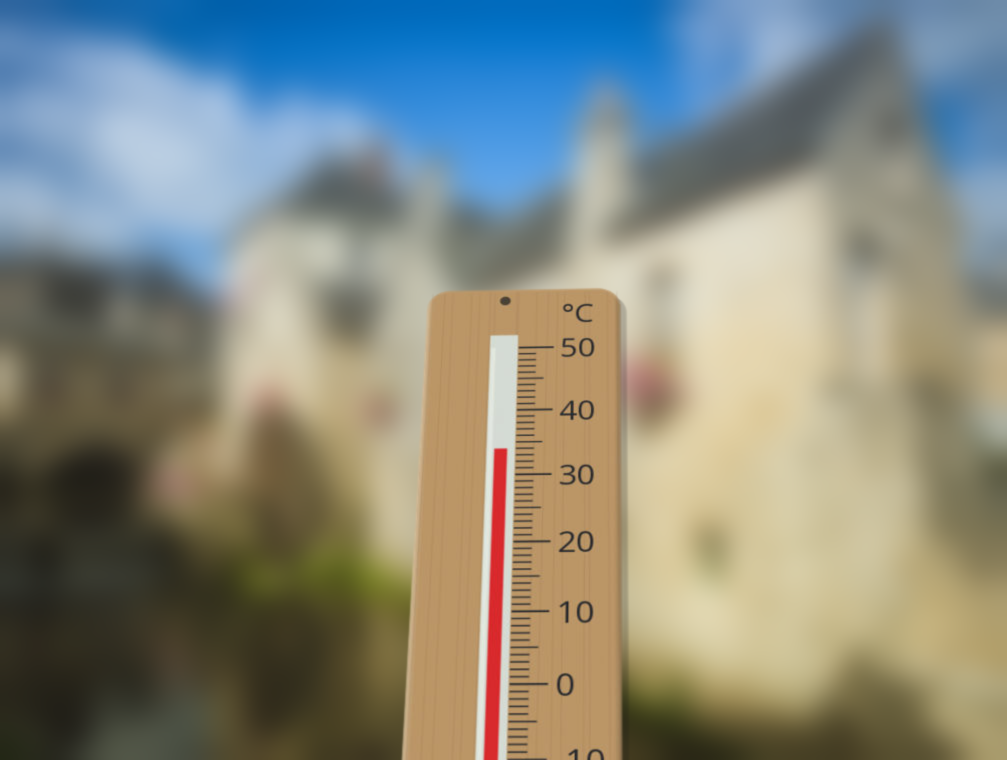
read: **34** °C
